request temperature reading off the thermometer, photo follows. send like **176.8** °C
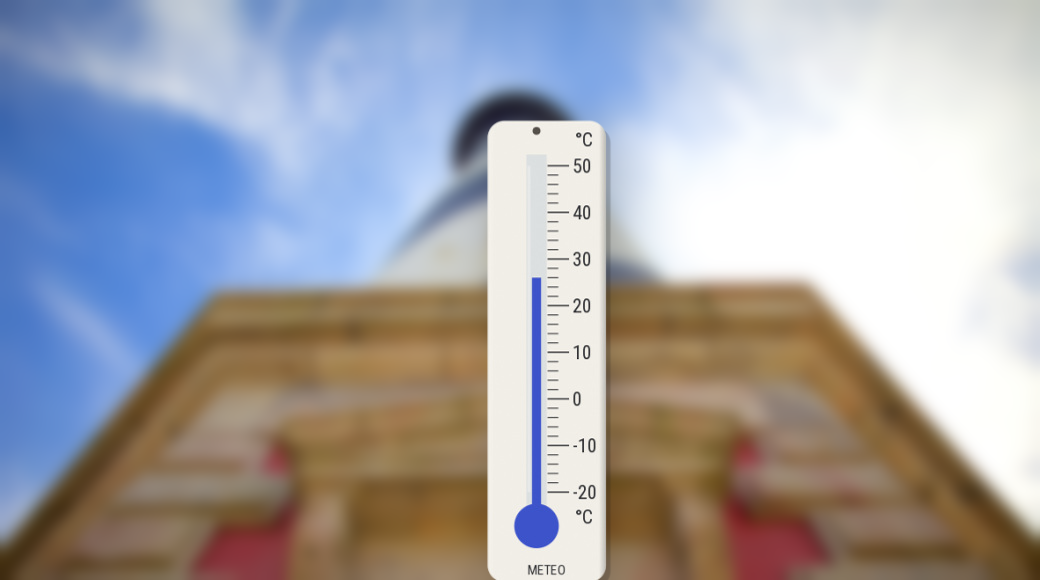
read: **26** °C
